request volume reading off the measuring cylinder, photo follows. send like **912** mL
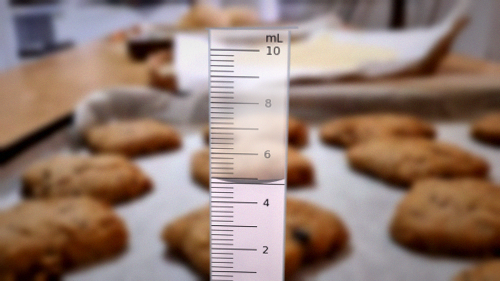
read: **4.8** mL
